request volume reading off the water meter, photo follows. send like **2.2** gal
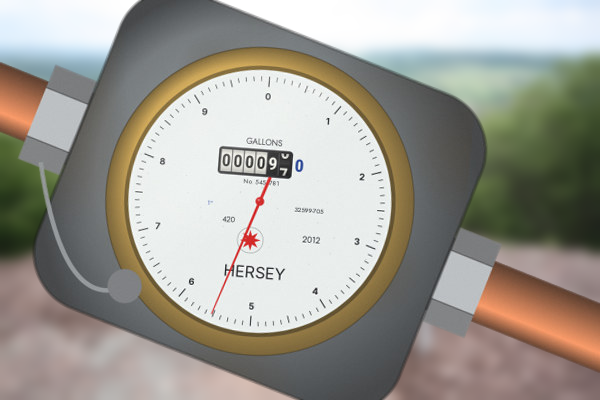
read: **965.5** gal
